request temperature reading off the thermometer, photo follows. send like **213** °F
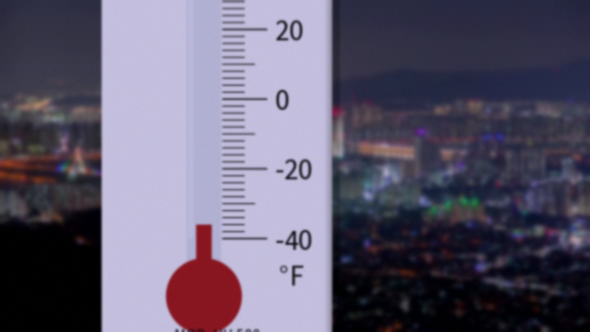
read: **-36** °F
